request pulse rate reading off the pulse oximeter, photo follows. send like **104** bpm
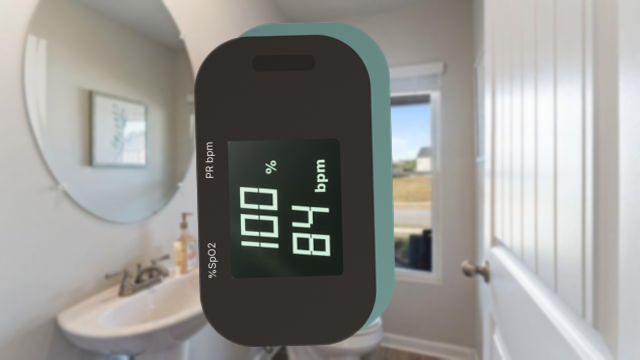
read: **84** bpm
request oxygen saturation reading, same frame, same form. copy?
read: **100** %
